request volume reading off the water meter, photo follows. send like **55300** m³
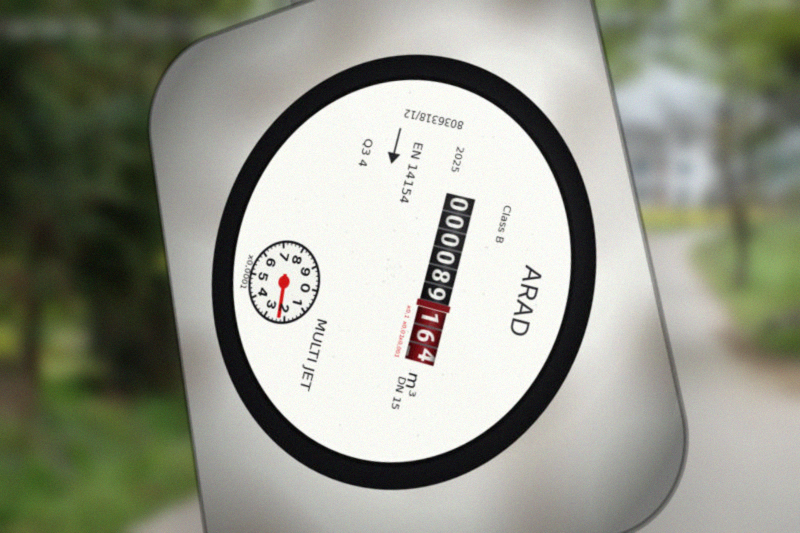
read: **89.1642** m³
